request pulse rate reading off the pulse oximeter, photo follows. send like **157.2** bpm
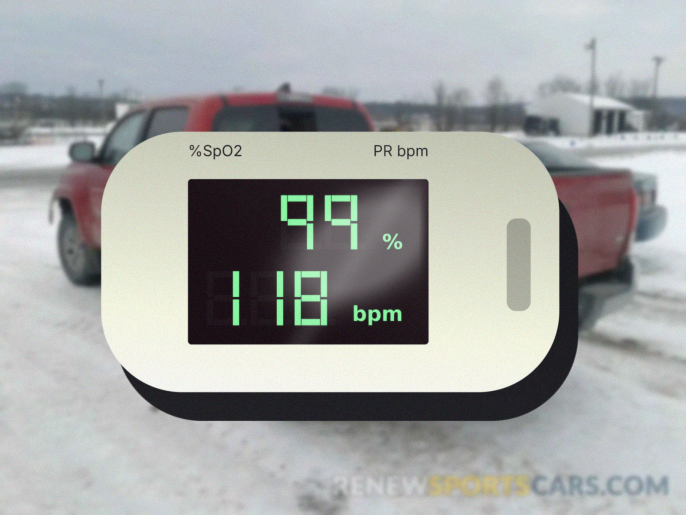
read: **118** bpm
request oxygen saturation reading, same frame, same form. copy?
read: **99** %
